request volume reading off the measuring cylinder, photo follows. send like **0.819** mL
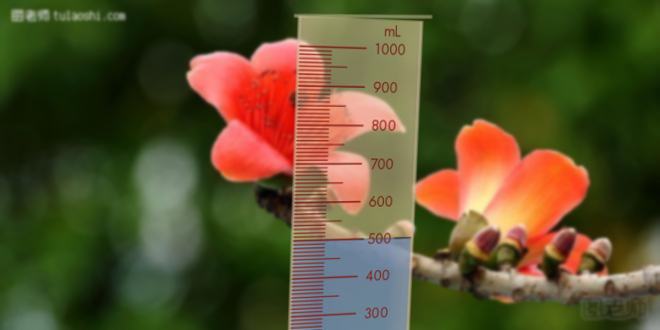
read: **500** mL
